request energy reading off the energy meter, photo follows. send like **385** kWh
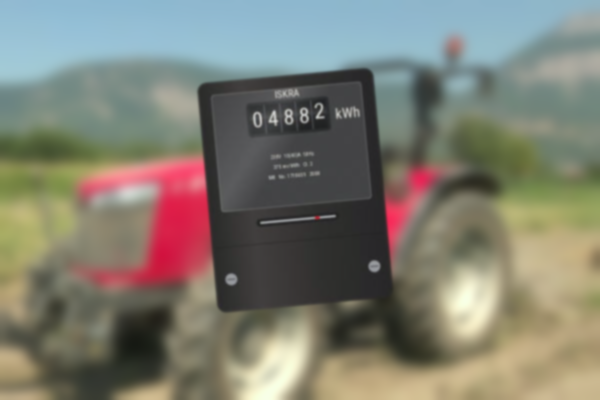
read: **4882** kWh
